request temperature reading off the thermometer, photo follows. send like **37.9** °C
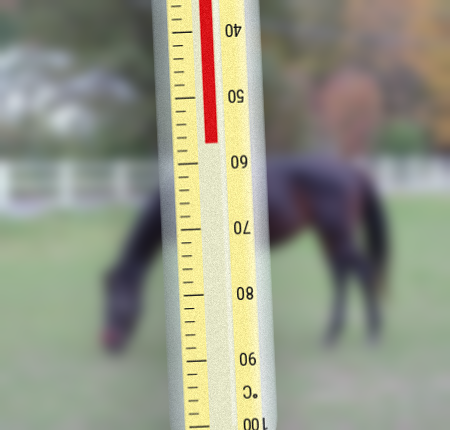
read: **57** °C
